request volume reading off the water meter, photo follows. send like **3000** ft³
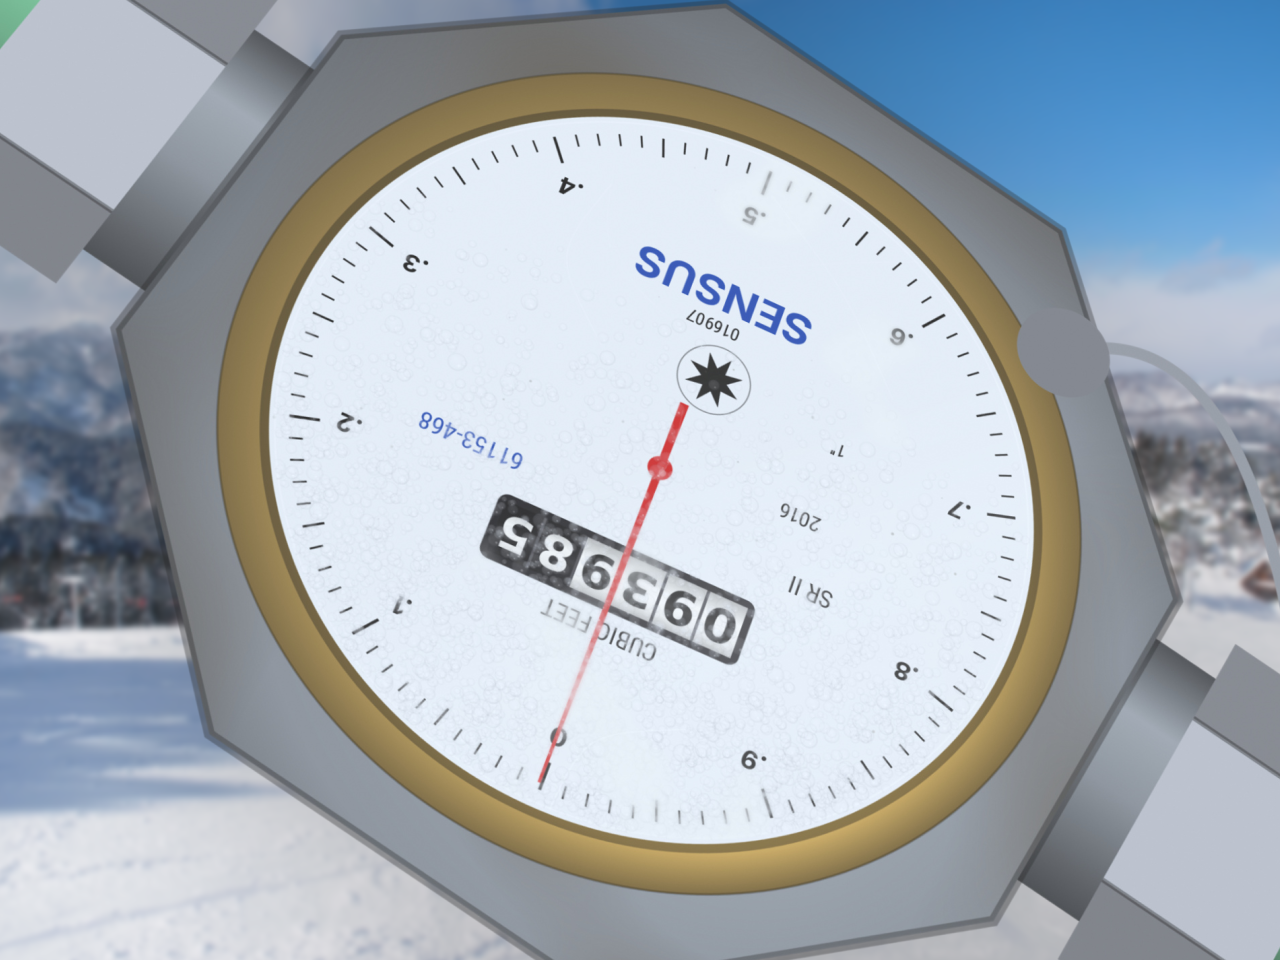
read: **93985.00** ft³
